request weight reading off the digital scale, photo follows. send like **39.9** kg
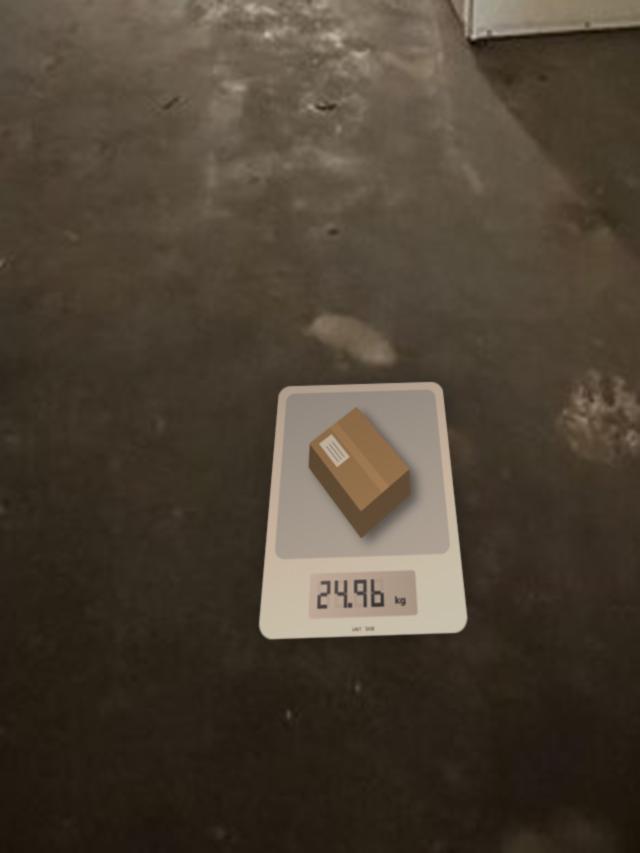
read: **24.96** kg
